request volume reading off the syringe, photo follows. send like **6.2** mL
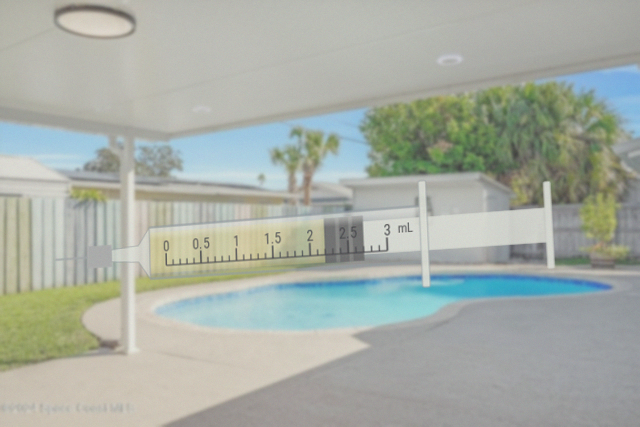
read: **2.2** mL
